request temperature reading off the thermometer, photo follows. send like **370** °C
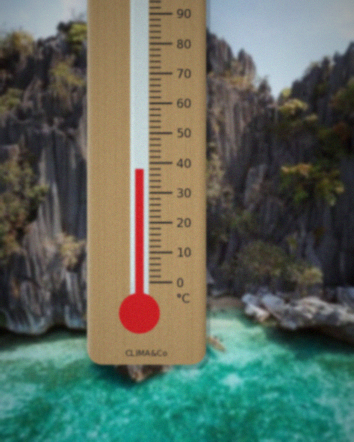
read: **38** °C
